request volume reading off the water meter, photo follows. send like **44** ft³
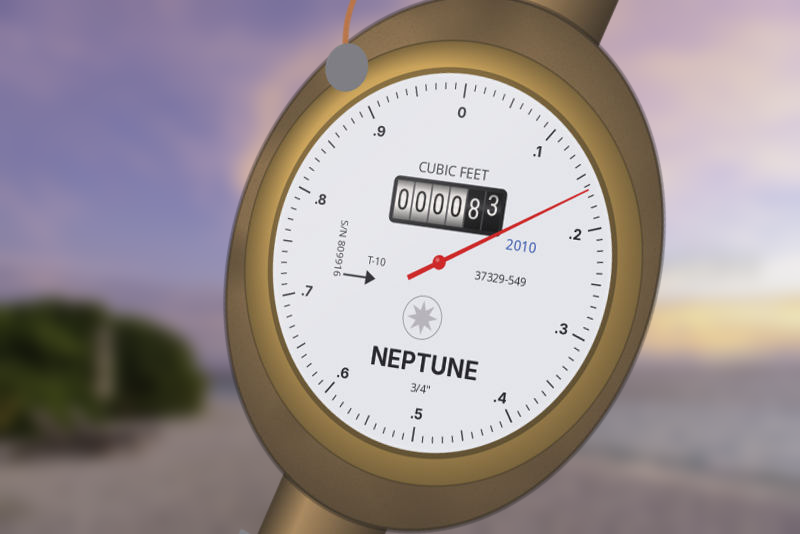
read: **83.16** ft³
